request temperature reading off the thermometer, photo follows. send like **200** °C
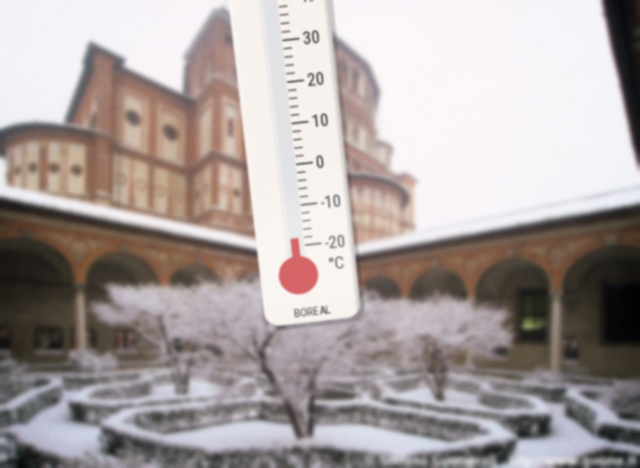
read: **-18** °C
